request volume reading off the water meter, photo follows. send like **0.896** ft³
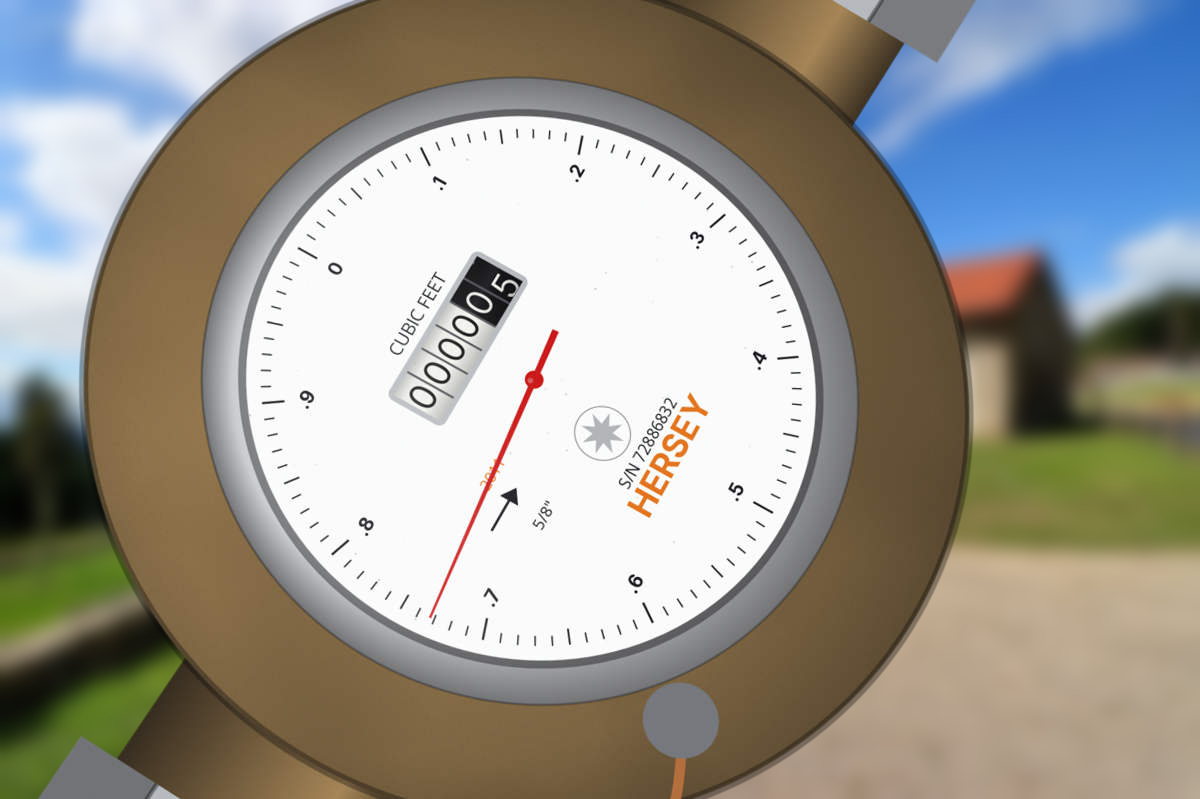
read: **4.73** ft³
